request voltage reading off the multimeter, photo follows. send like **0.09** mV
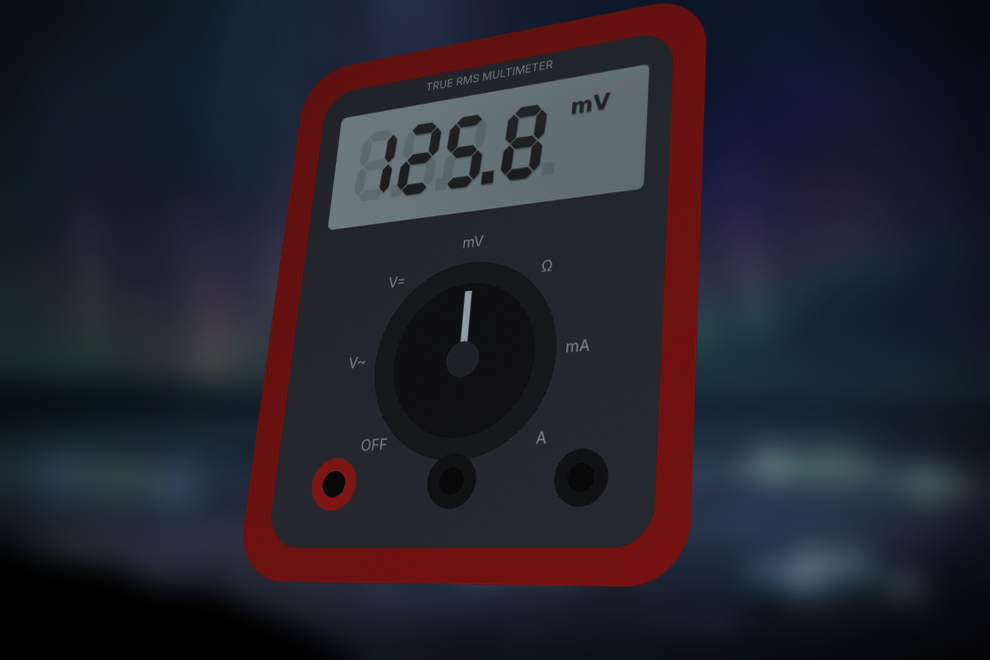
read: **125.8** mV
